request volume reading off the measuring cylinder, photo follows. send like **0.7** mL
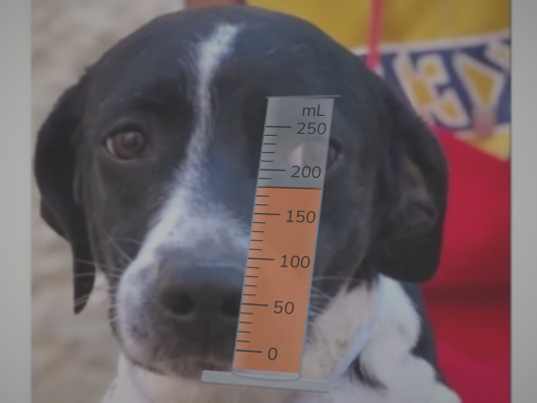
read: **180** mL
